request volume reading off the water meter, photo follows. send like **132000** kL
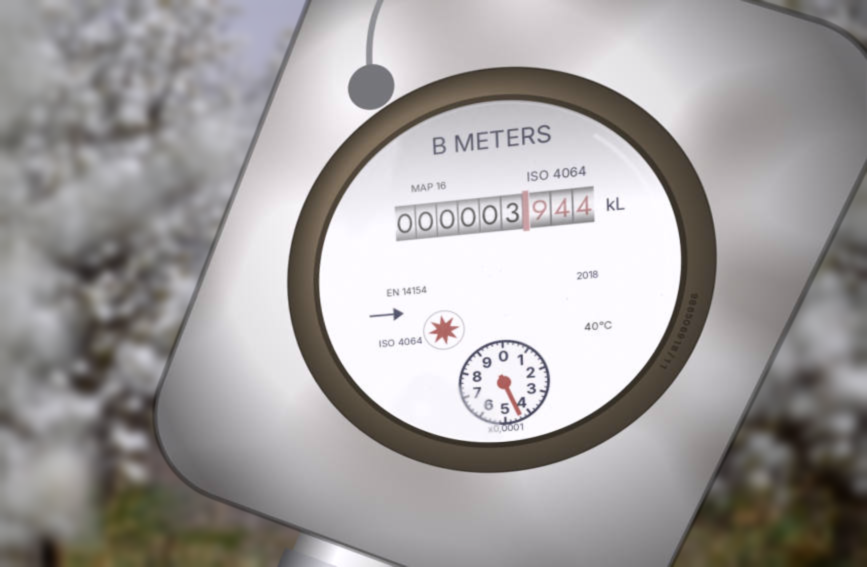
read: **3.9444** kL
